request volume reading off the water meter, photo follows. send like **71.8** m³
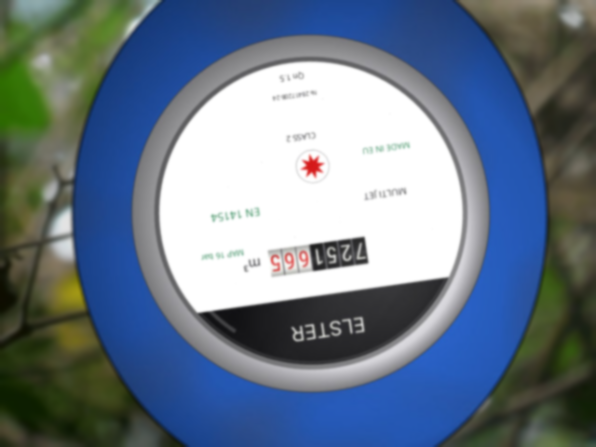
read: **7251.665** m³
